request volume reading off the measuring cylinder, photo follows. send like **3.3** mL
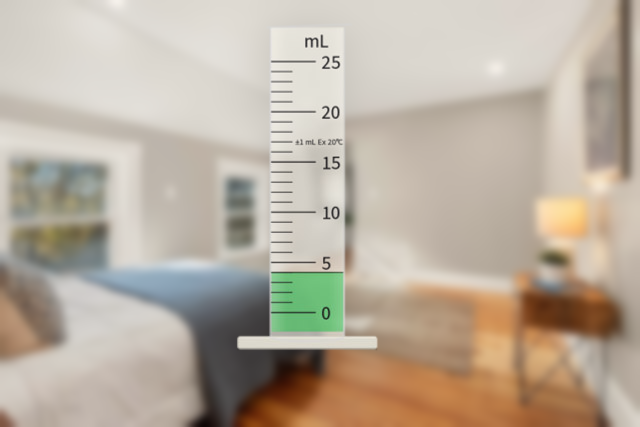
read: **4** mL
